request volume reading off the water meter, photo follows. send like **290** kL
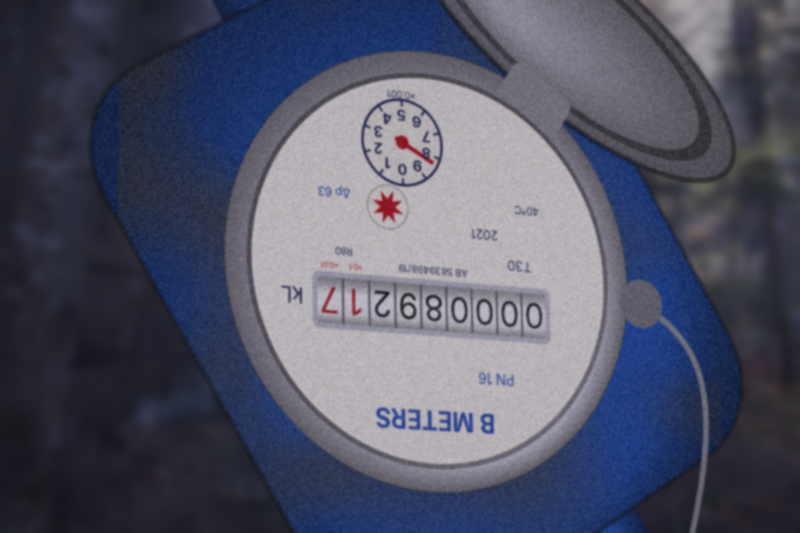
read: **892.178** kL
